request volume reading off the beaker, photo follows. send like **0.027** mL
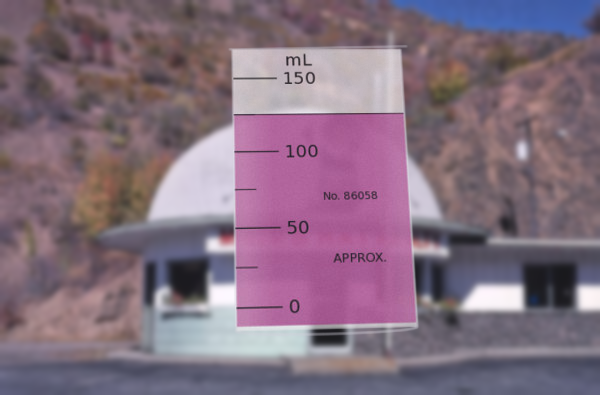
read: **125** mL
